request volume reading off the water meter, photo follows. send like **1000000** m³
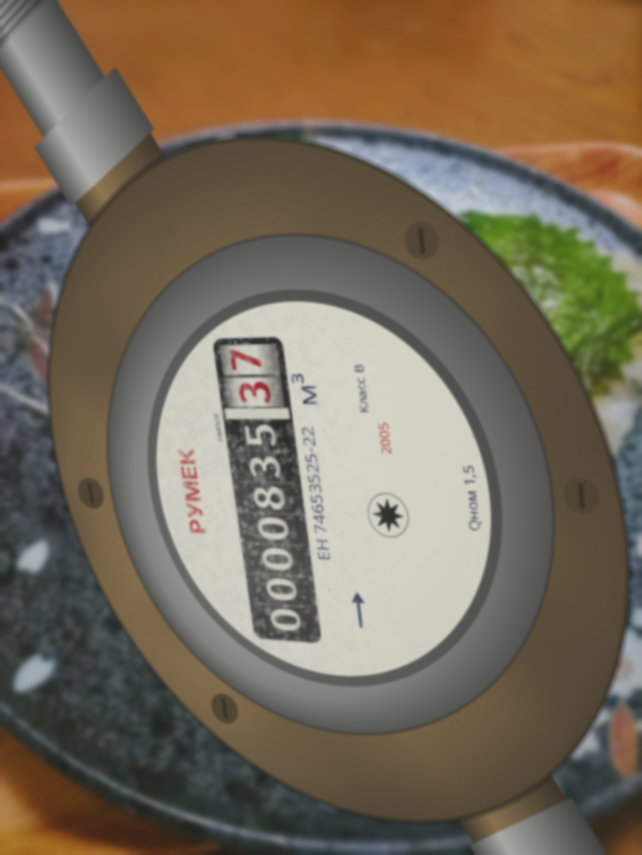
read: **835.37** m³
